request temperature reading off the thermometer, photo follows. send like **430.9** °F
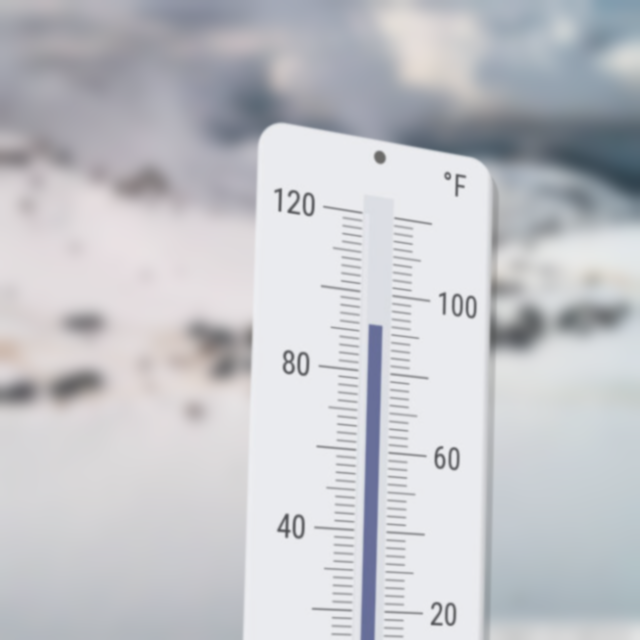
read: **92** °F
